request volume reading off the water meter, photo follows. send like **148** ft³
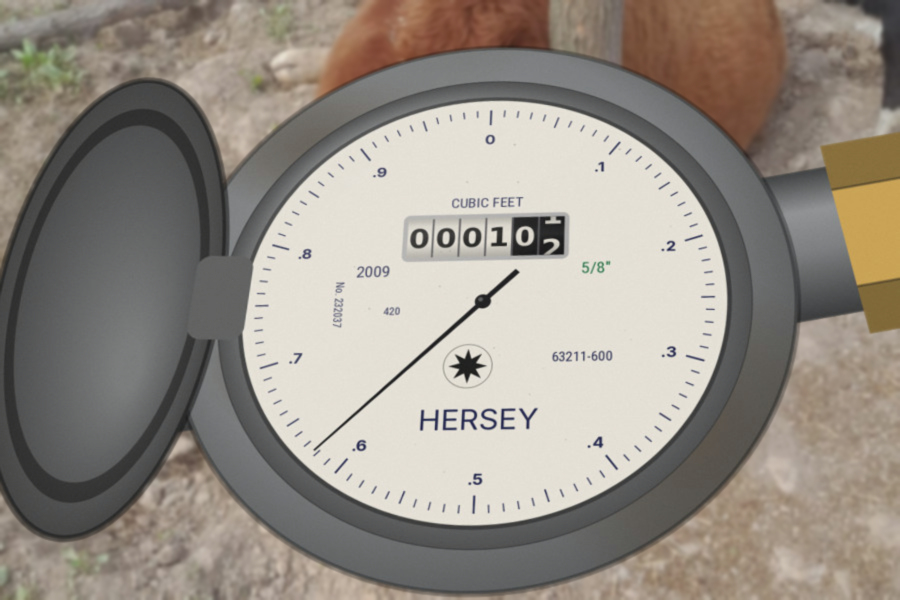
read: **101.62** ft³
